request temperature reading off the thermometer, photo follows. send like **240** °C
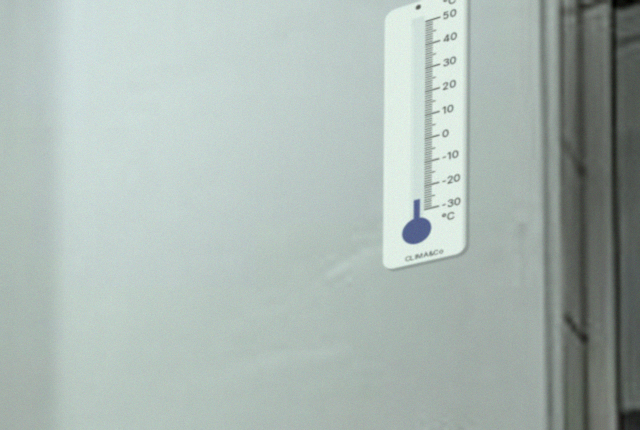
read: **-25** °C
